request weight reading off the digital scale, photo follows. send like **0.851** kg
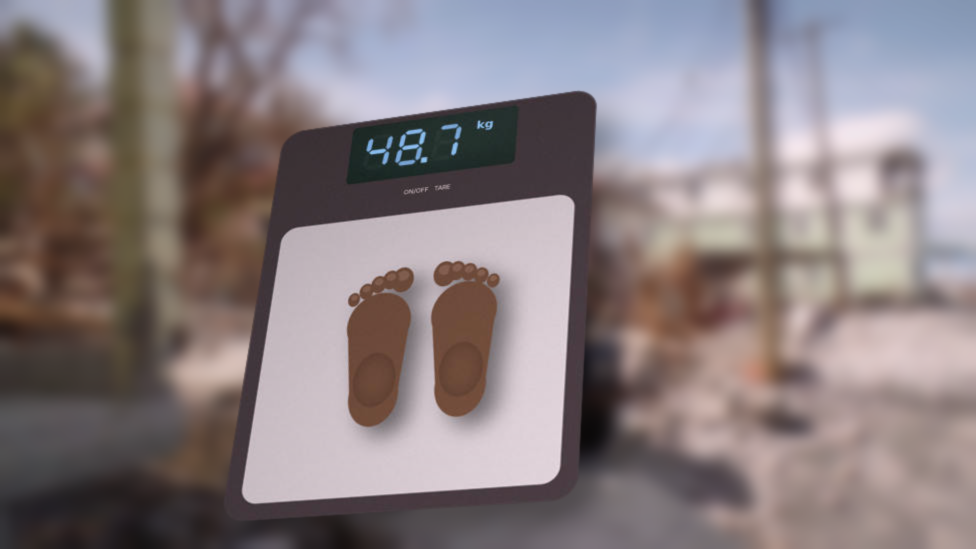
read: **48.7** kg
